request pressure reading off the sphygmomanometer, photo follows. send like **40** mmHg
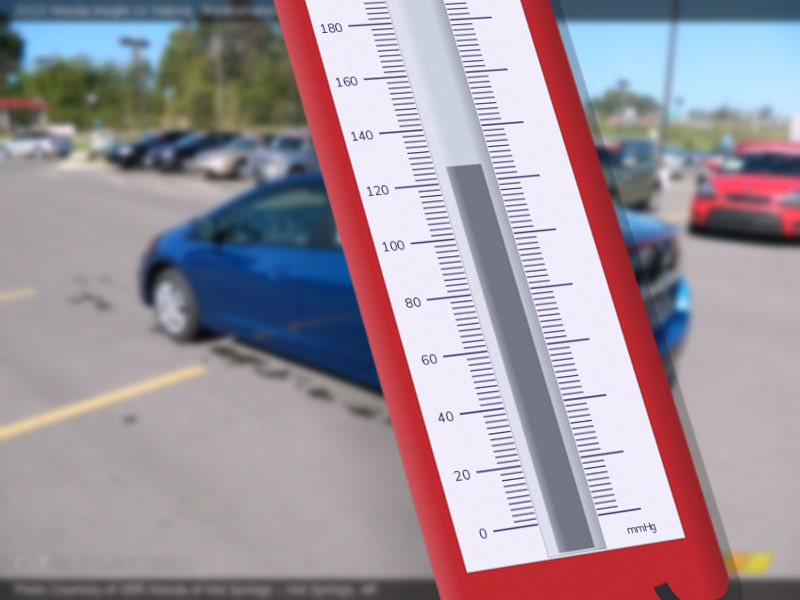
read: **126** mmHg
